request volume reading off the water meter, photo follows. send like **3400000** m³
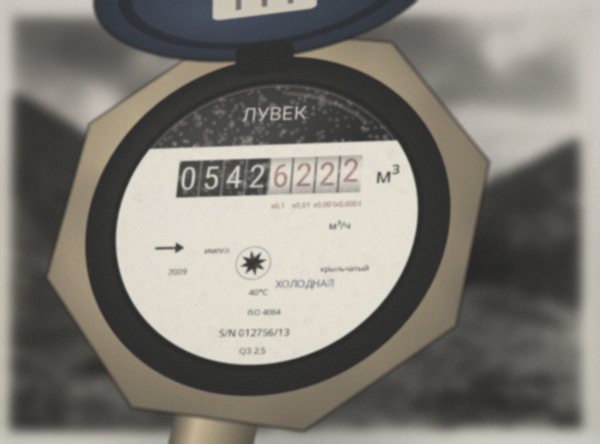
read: **542.6222** m³
